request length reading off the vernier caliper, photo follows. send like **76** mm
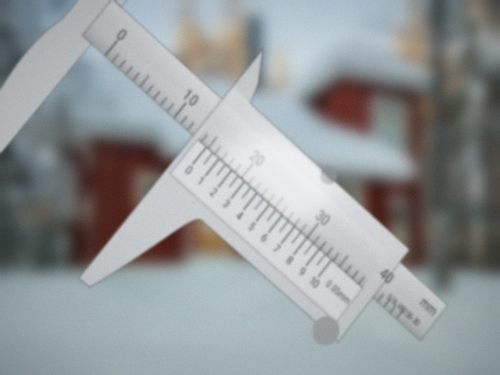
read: **14.8** mm
